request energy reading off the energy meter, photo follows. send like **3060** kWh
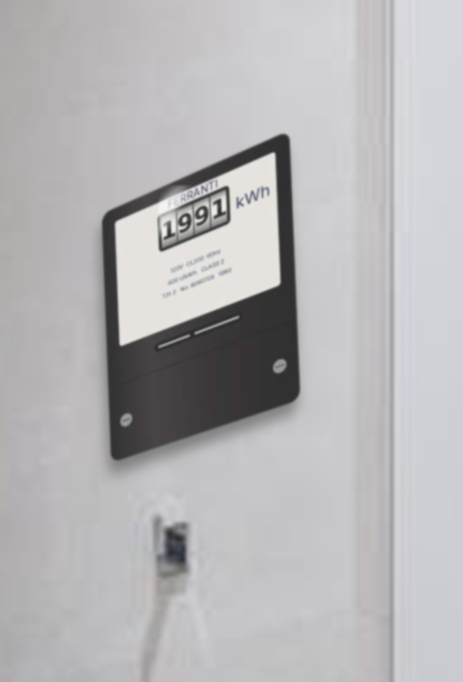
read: **1991** kWh
